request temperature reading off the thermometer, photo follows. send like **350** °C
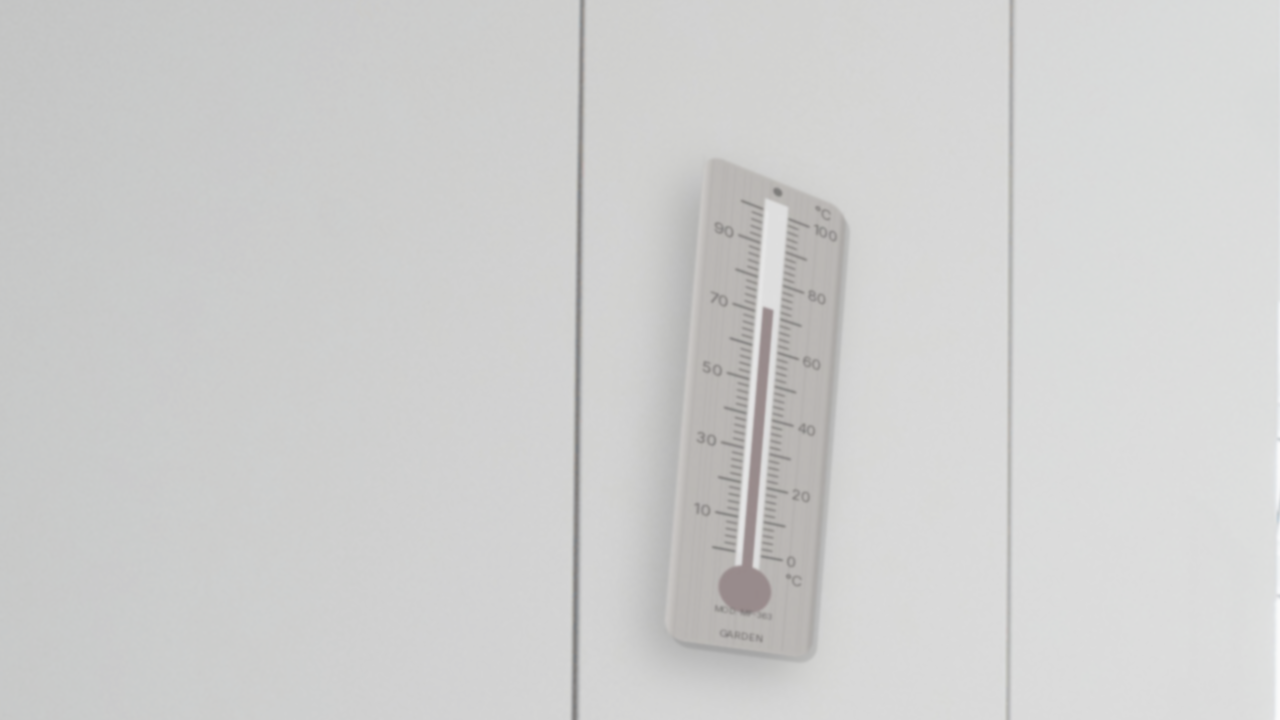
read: **72** °C
